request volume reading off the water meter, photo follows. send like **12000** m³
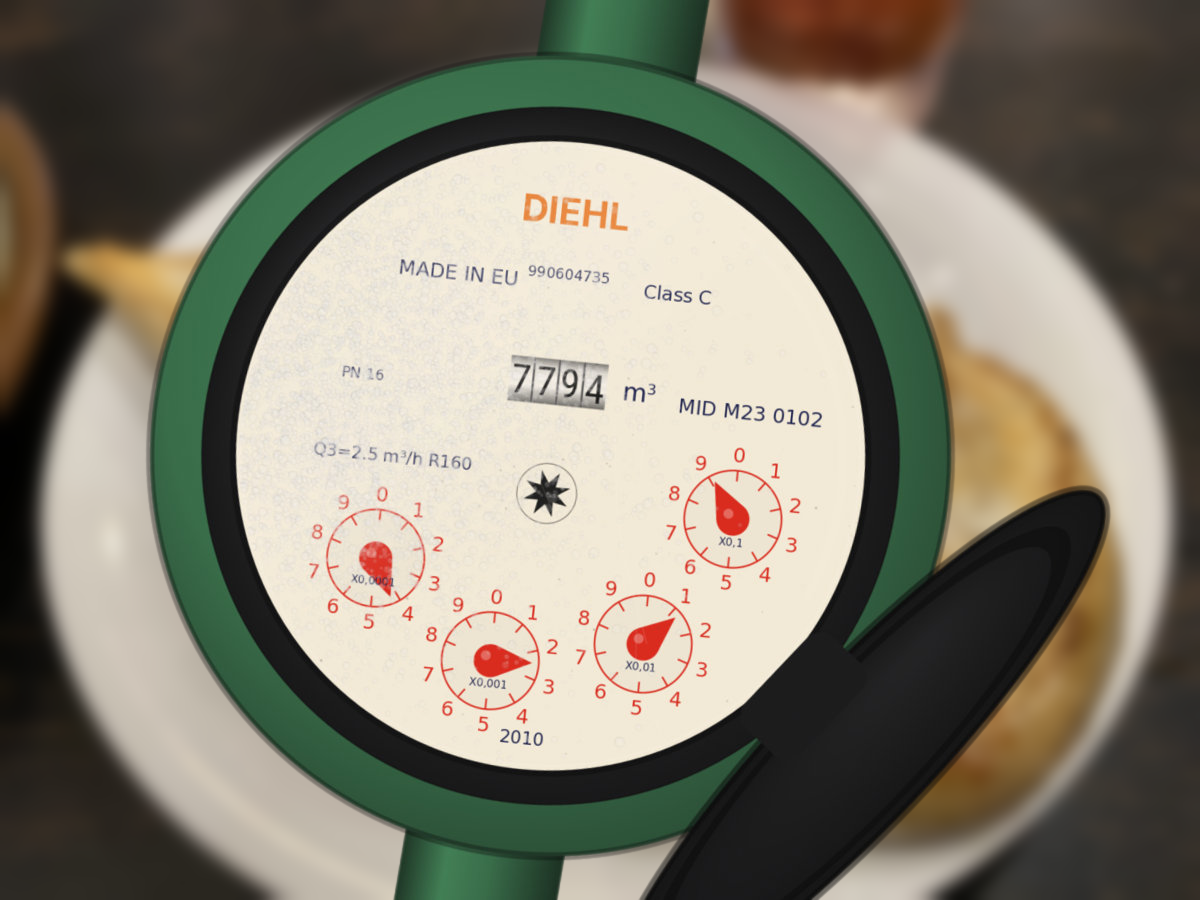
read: **7793.9124** m³
